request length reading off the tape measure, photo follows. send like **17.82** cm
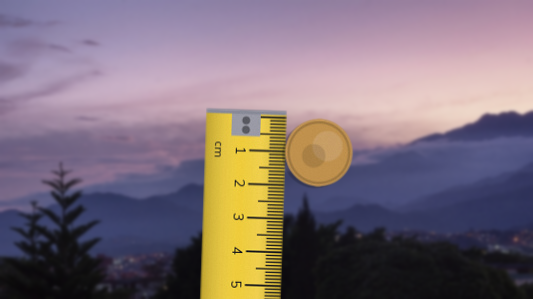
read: **2** cm
